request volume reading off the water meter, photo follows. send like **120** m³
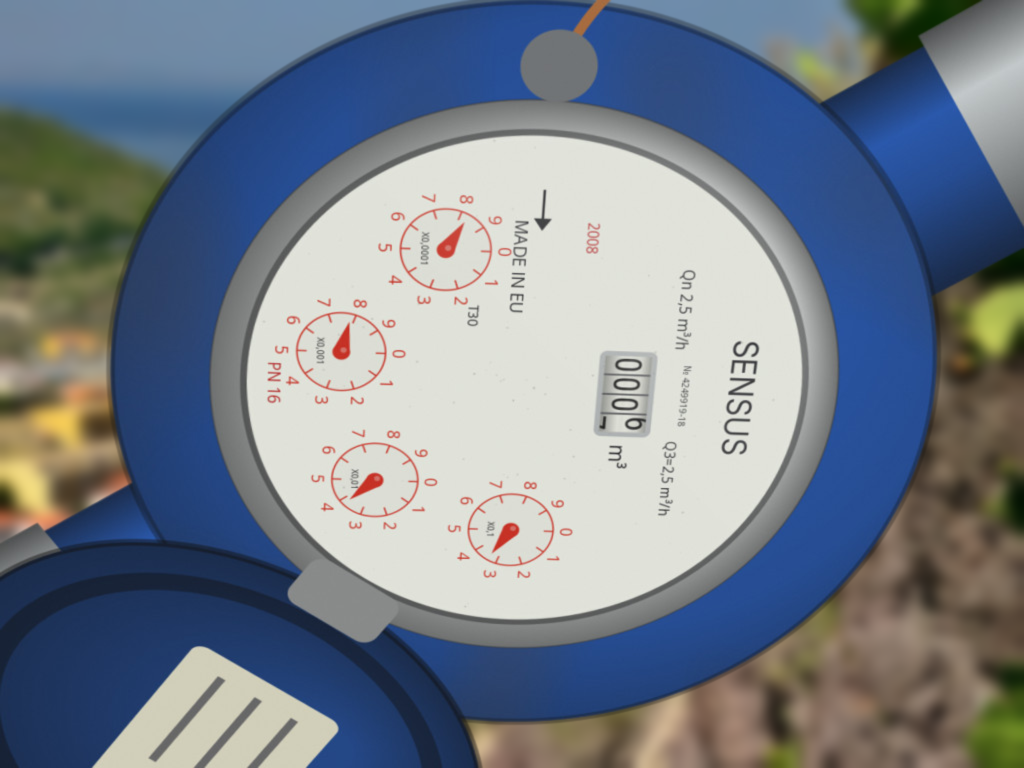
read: **6.3378** m³
